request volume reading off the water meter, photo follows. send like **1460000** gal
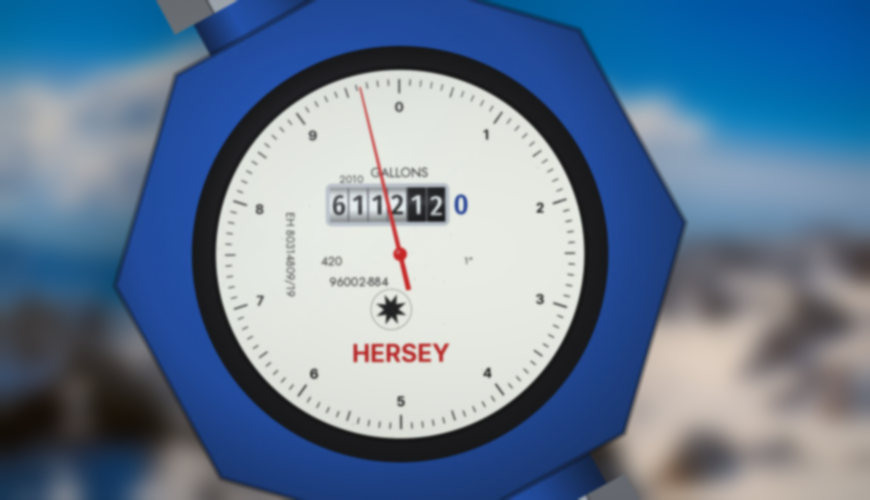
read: **6112119.6** gal
